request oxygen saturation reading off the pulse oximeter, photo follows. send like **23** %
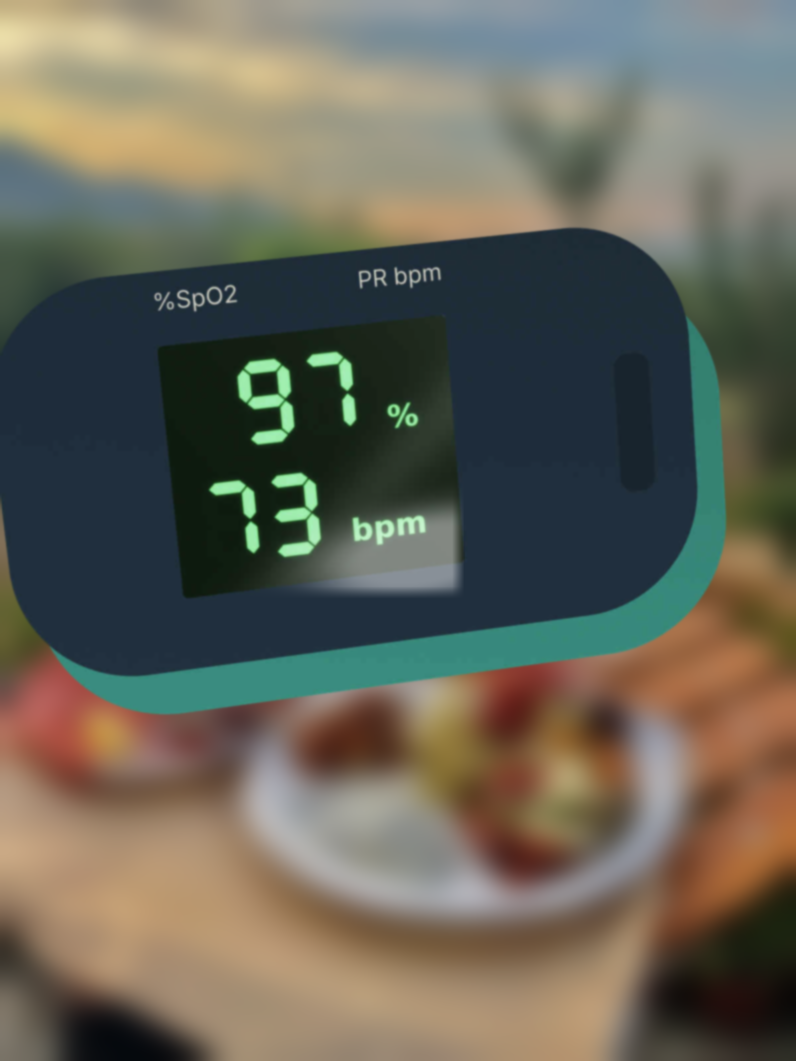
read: **97** %
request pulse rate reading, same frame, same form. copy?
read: **73** bpm
